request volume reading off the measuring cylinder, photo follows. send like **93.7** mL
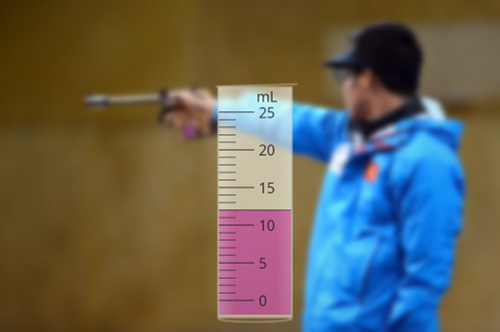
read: **12** mL
